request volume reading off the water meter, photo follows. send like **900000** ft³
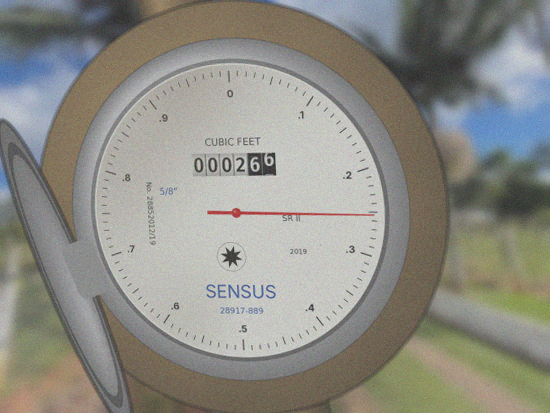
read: **266.25** ft³
